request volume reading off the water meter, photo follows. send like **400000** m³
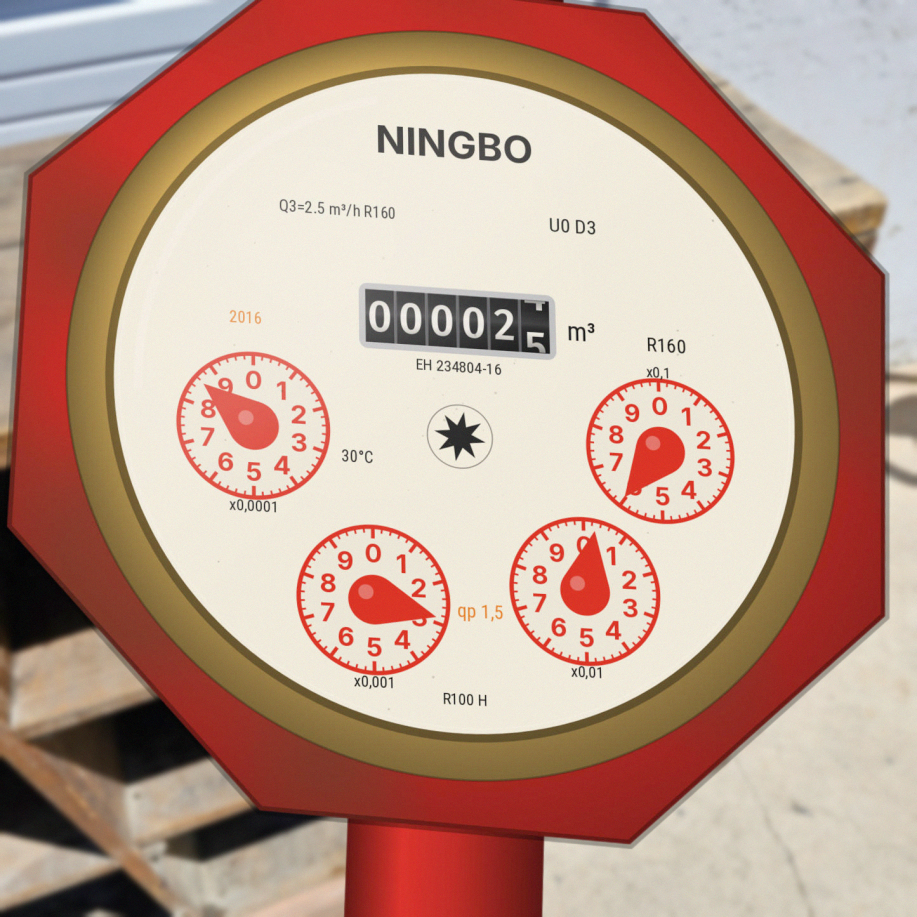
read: **24.6028** m³
